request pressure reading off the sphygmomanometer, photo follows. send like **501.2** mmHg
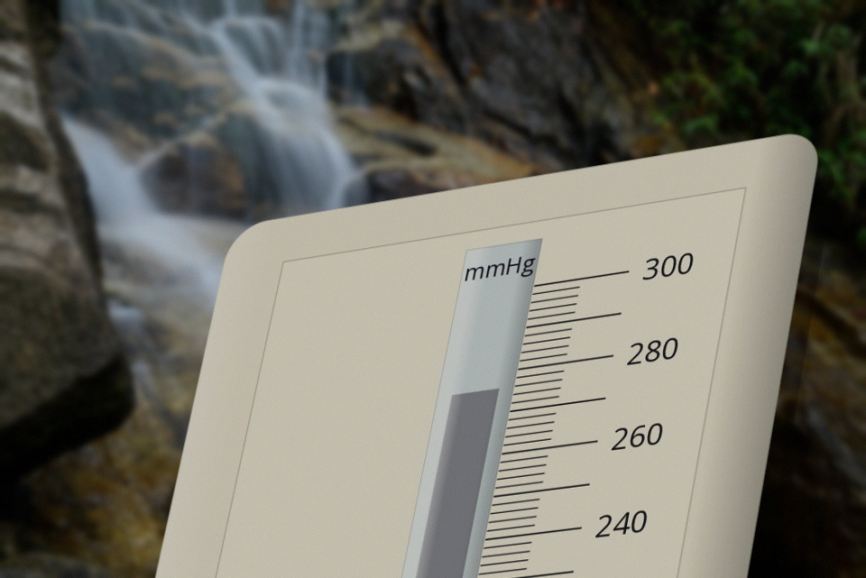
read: **276** mmHg
